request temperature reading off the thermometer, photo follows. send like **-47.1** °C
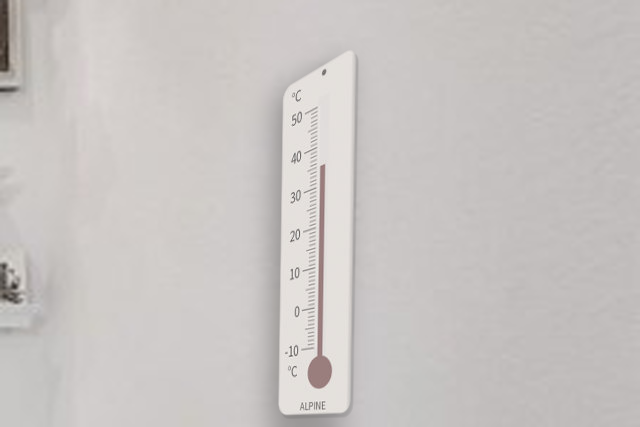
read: **35** °C
